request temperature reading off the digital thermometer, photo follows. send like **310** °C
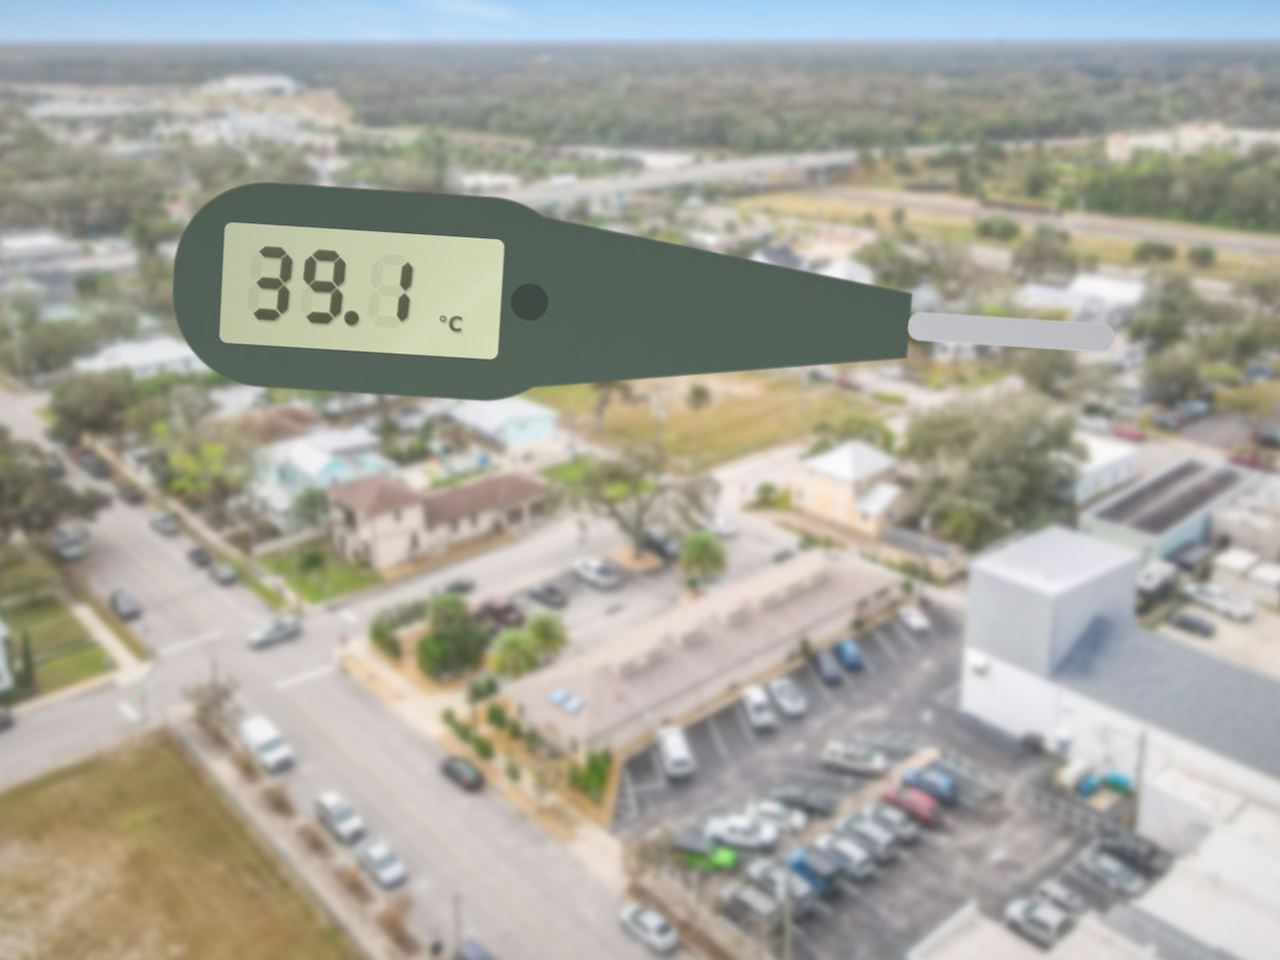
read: **39.1** °C
